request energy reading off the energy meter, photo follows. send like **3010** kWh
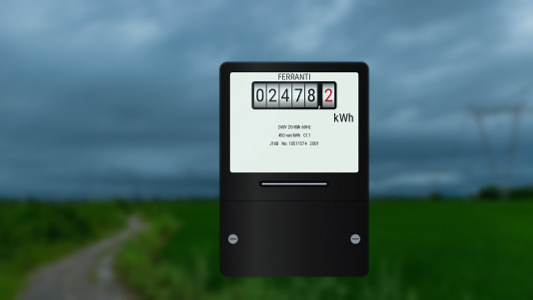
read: **2478.2** kWh
